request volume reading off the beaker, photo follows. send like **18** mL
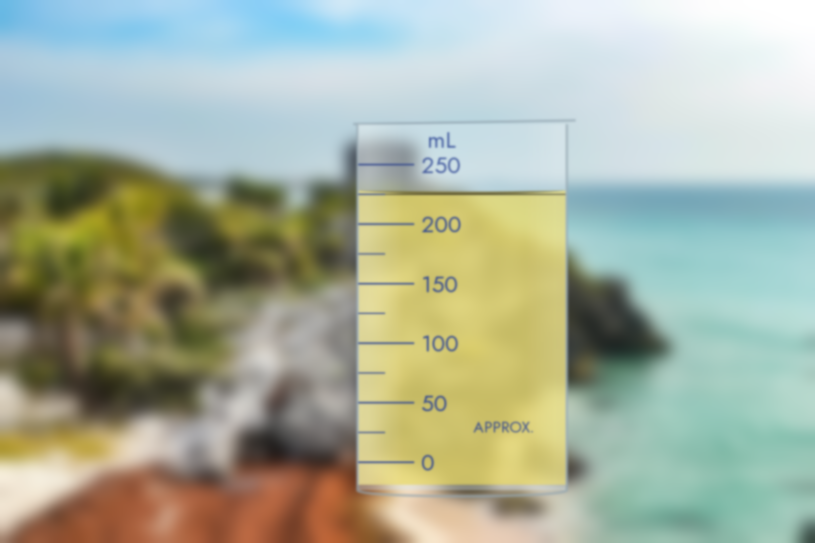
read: **225** mL
